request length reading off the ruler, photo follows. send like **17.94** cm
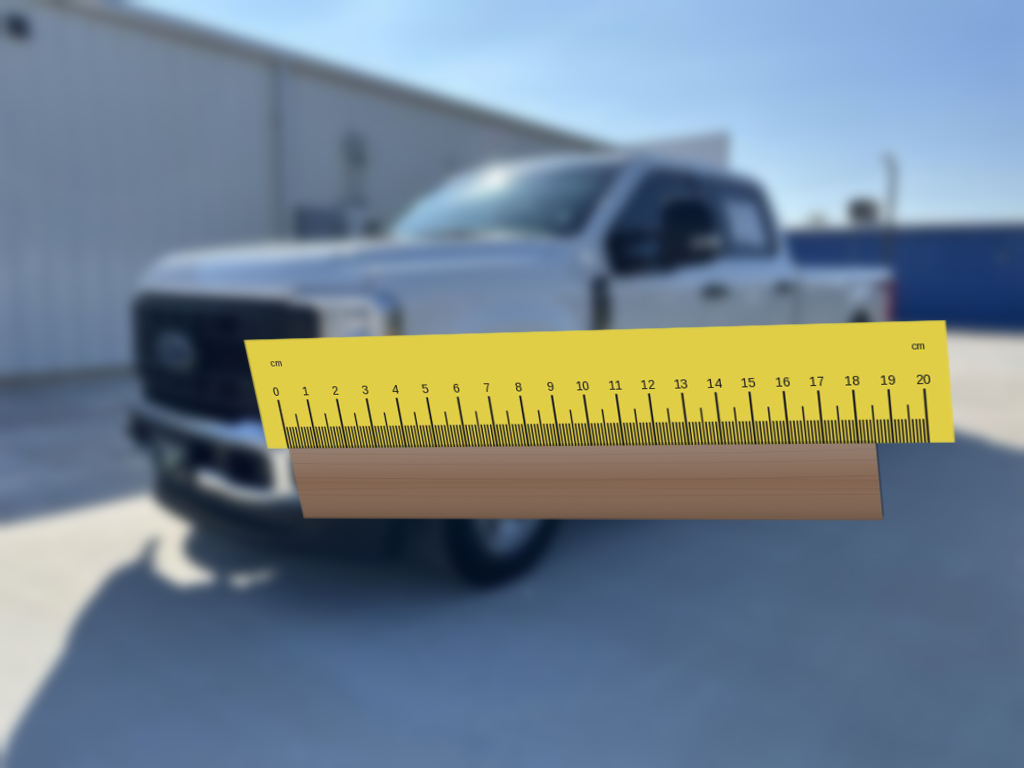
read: **18.5** cm
